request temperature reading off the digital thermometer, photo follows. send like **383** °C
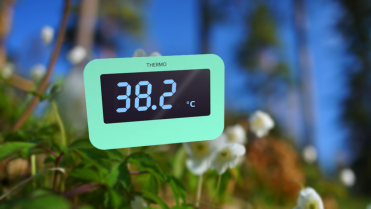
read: **38.2** °C
